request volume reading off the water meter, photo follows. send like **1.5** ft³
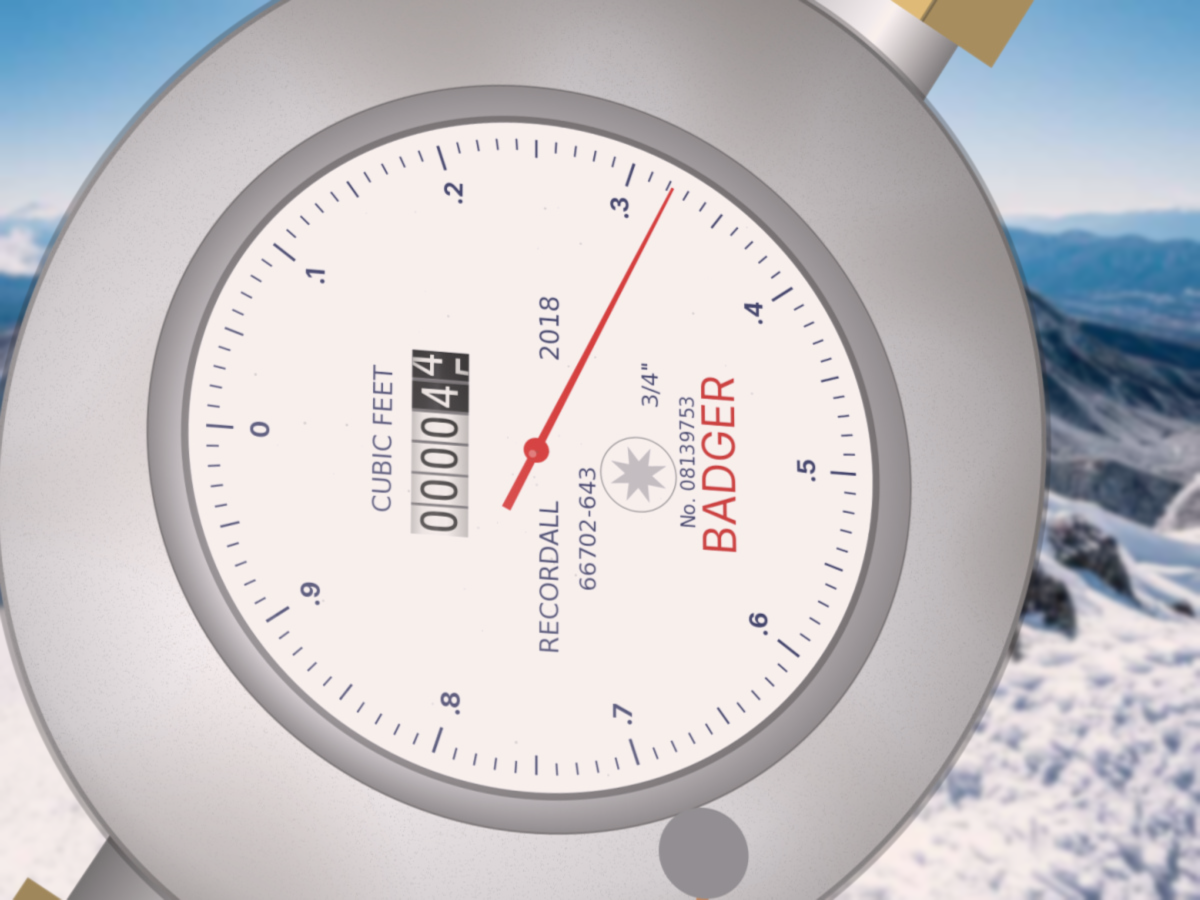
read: **44.32** ft³
